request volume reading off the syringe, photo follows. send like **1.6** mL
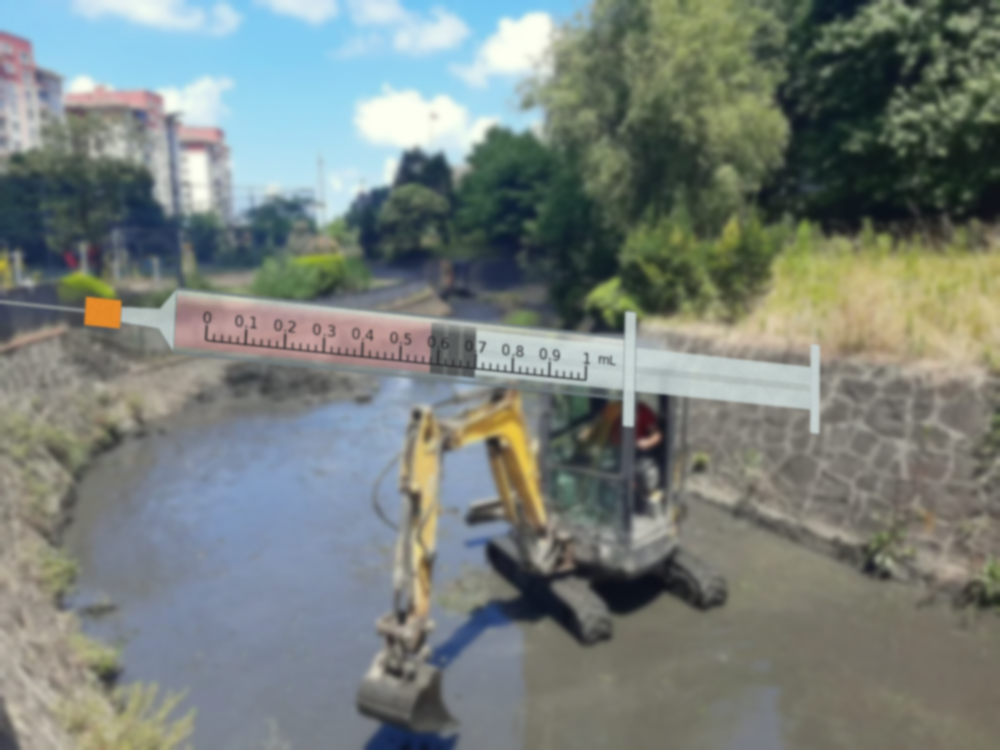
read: **0.58** mL
